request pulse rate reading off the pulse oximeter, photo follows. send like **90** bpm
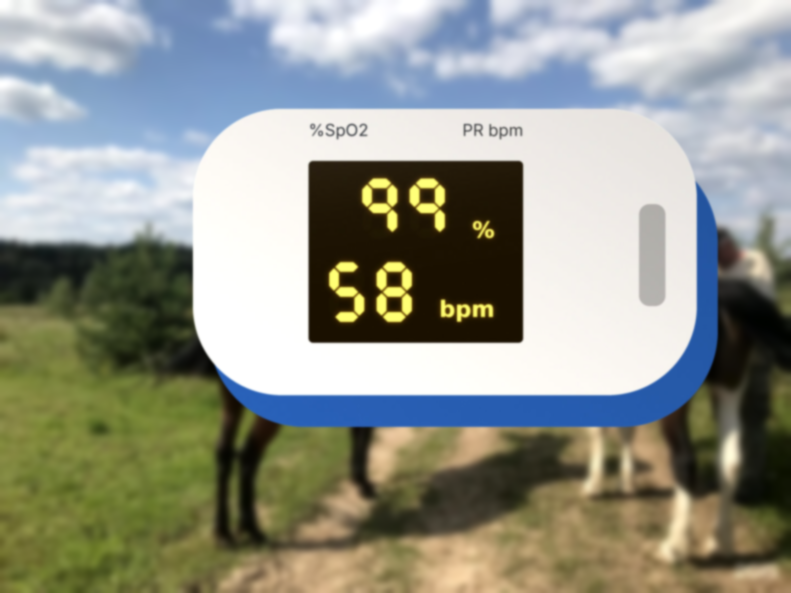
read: **58** bpm
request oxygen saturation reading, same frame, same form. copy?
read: **99** %
